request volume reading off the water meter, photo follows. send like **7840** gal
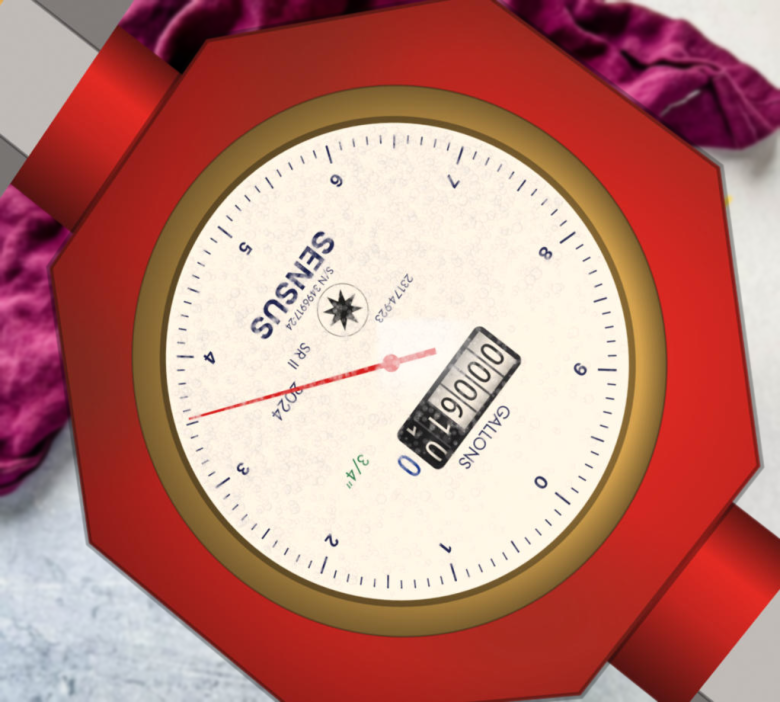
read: **6103.5** gal
